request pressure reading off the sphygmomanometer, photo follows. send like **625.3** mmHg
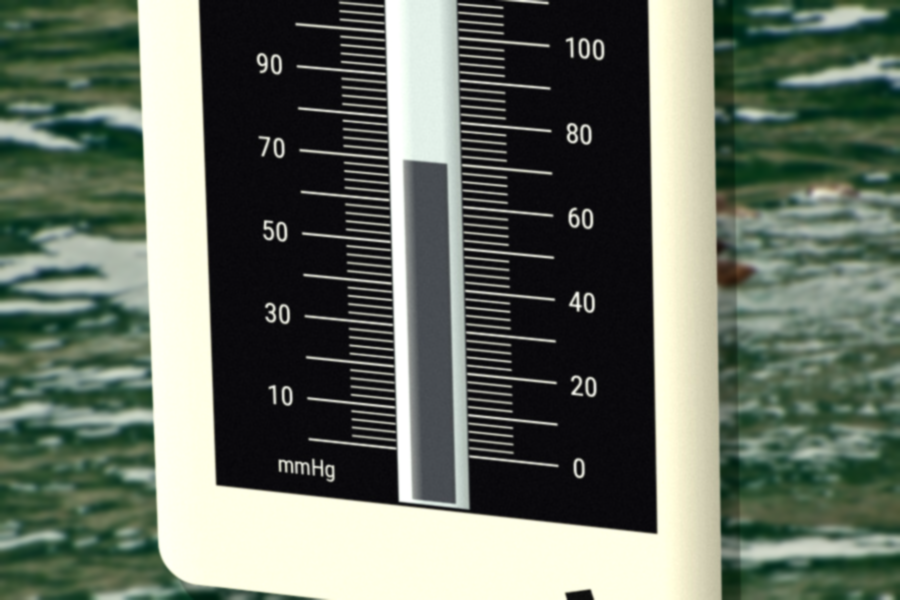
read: **70** mmHg
